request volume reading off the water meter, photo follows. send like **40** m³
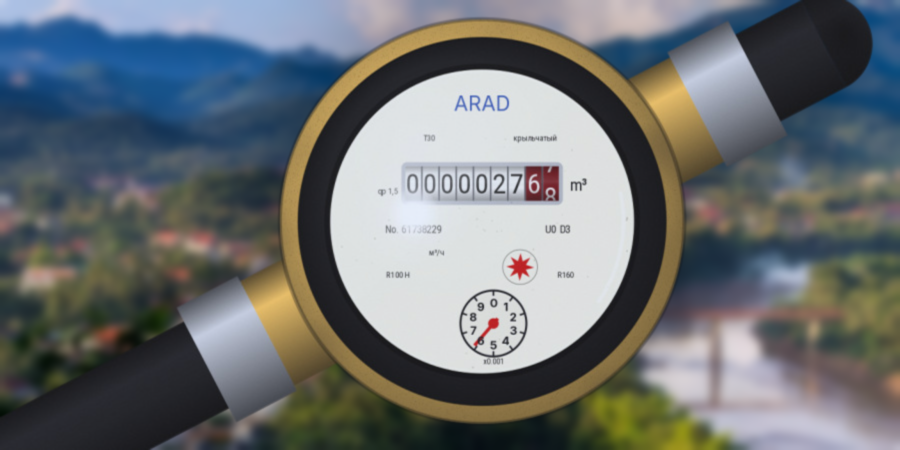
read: **27.676** m³
